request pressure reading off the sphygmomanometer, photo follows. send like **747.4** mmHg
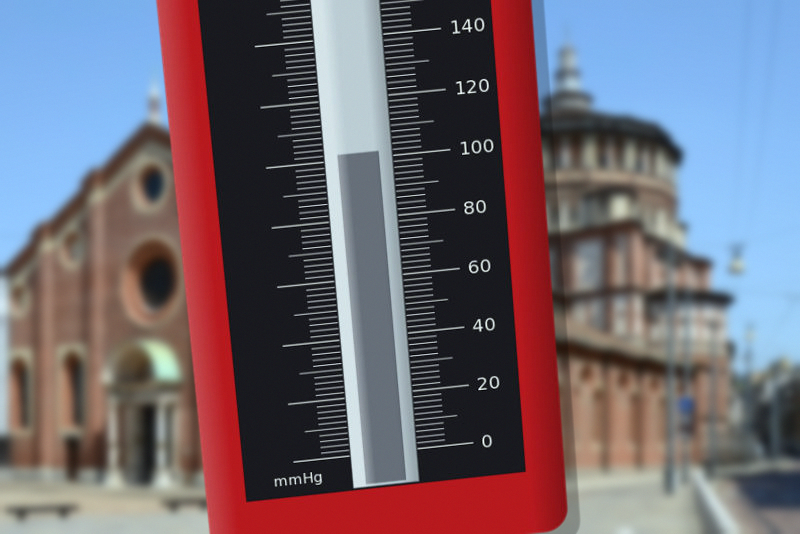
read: **102** mmHg
